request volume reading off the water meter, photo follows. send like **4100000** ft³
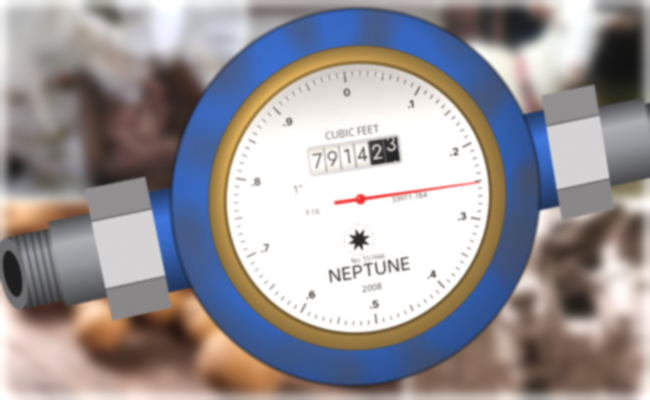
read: **791423.25** ft³
